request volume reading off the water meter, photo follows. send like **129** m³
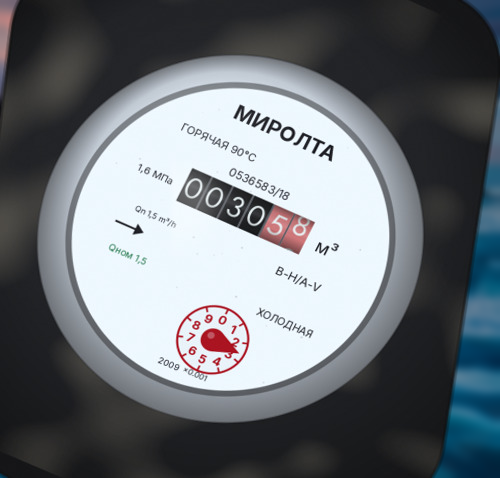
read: **30.582** m³
